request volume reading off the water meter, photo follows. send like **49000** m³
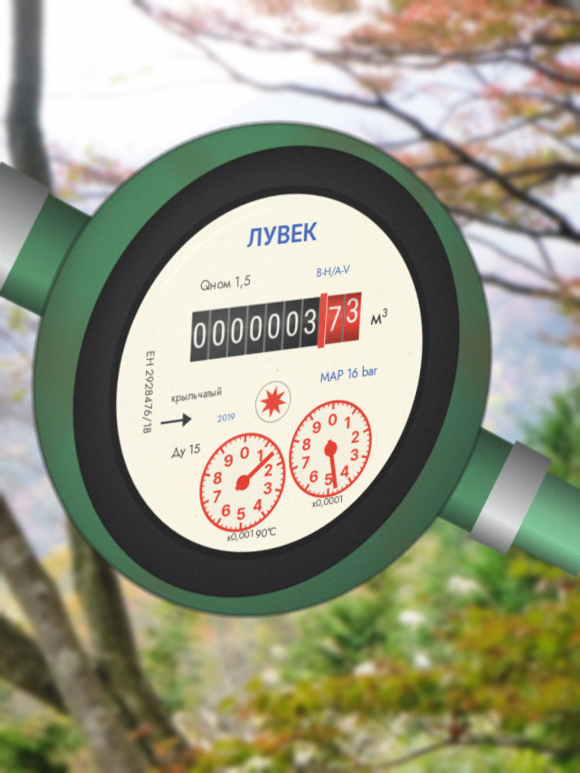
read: **3.7314** m³
